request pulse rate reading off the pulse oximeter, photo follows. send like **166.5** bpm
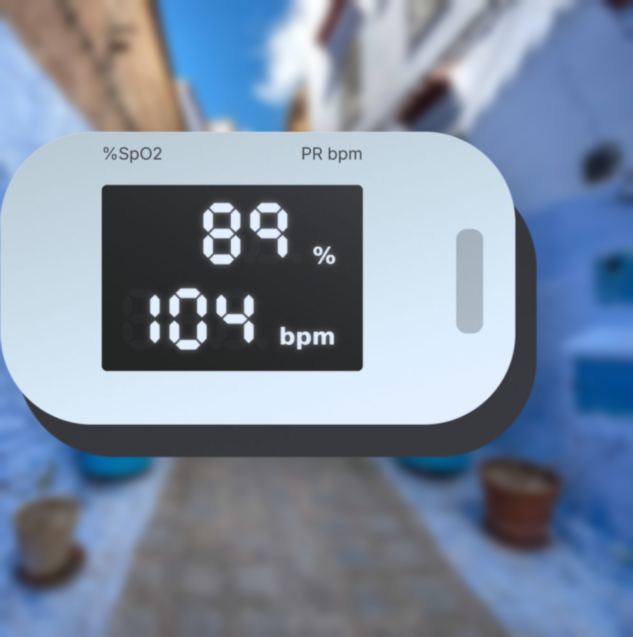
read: **104** bpm
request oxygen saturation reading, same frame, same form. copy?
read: **89** %
